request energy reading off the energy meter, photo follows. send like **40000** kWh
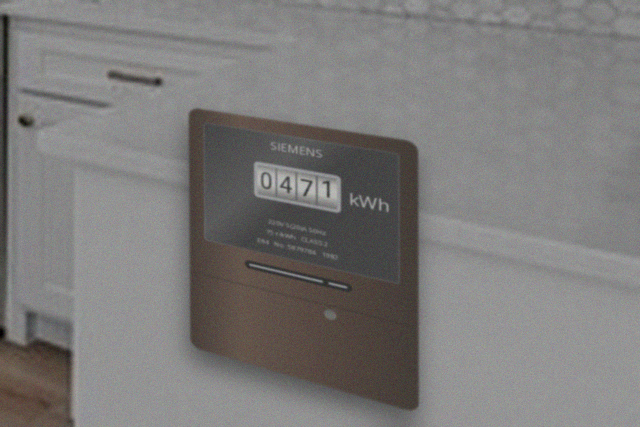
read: **471** kWh
